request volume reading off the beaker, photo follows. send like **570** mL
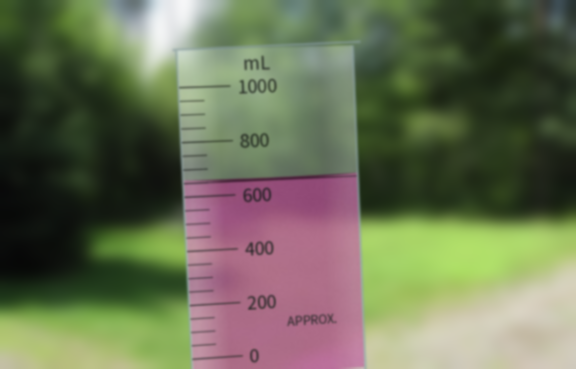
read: **650** mL
